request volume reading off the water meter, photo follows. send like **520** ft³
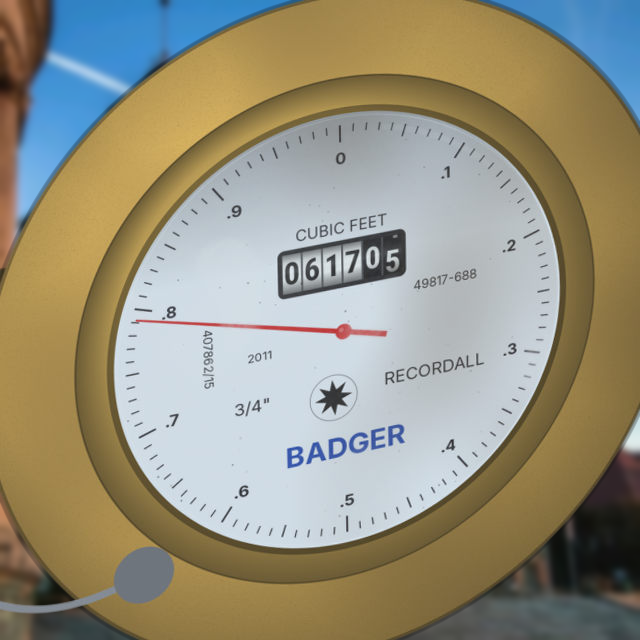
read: **61704.79** ft³
